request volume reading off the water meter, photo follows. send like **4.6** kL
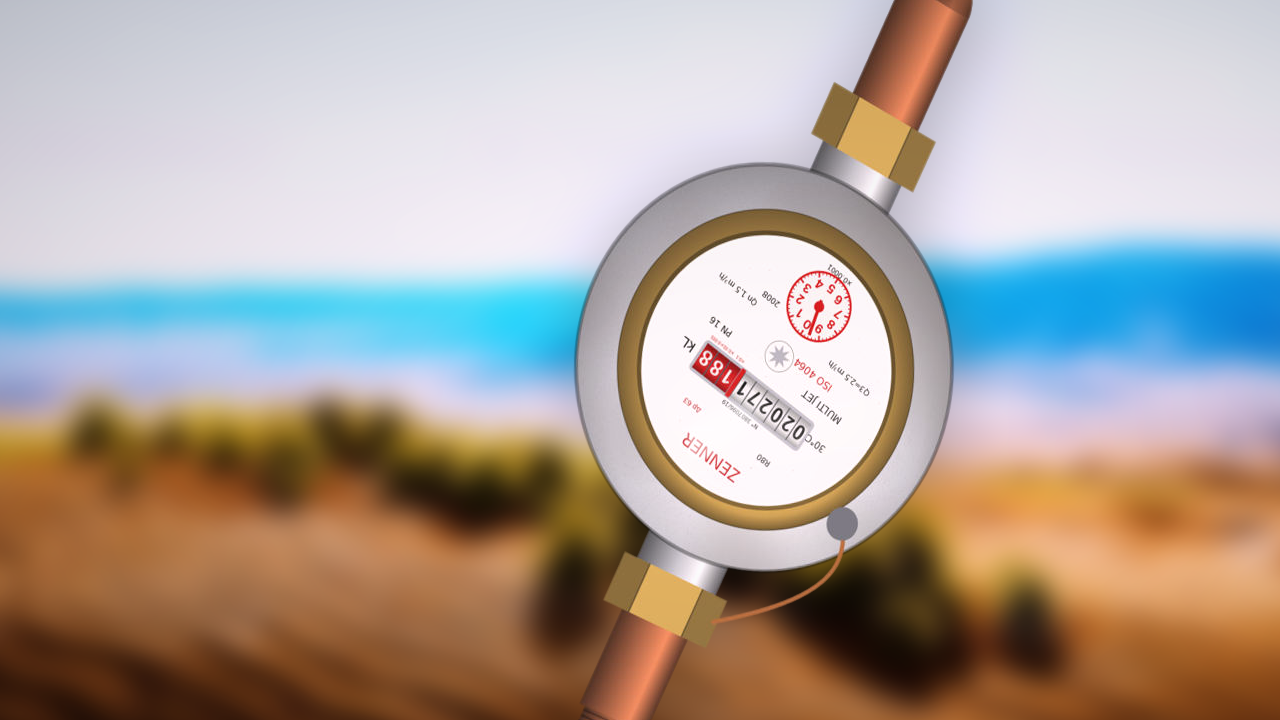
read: **20271.1879** kL
